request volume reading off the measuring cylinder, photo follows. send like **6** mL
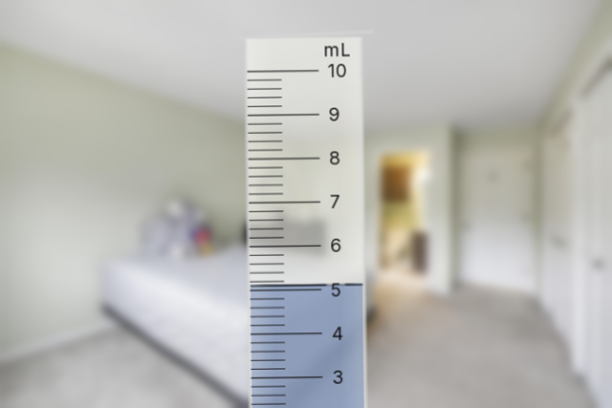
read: **5.1** mL
